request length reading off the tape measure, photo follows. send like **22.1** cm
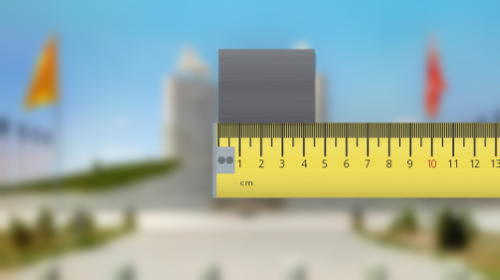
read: **4.5** cm
